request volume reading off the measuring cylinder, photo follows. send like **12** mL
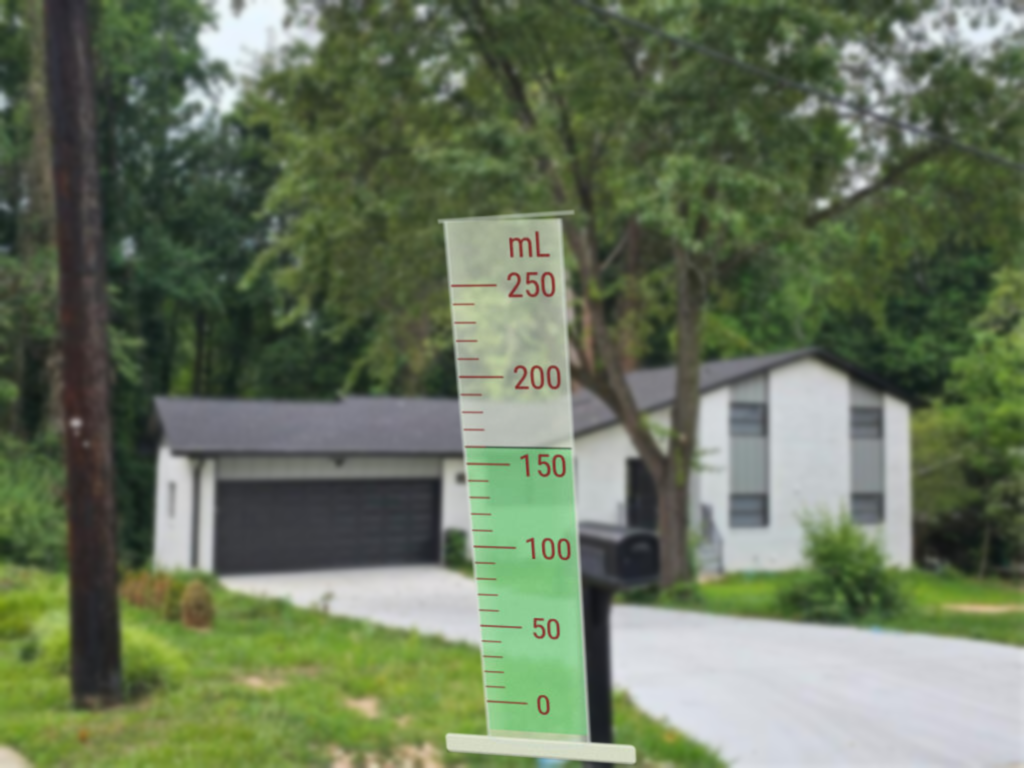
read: **160** mL
